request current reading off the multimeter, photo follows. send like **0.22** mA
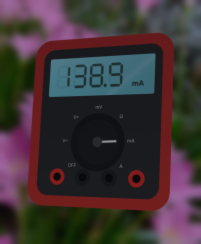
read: **138.9** mA
